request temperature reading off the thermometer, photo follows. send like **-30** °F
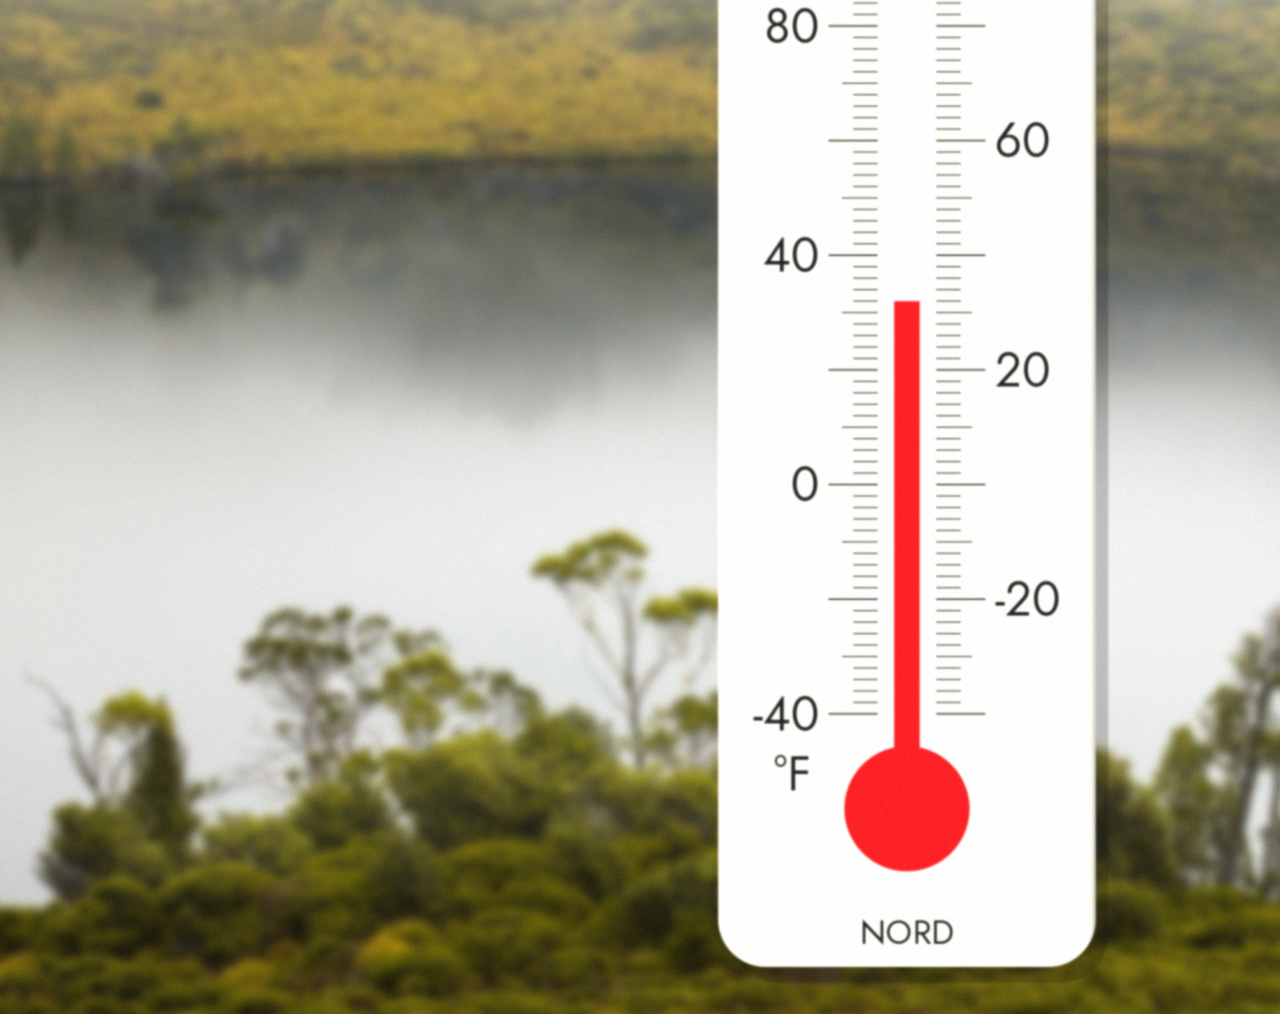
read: **32** °F
